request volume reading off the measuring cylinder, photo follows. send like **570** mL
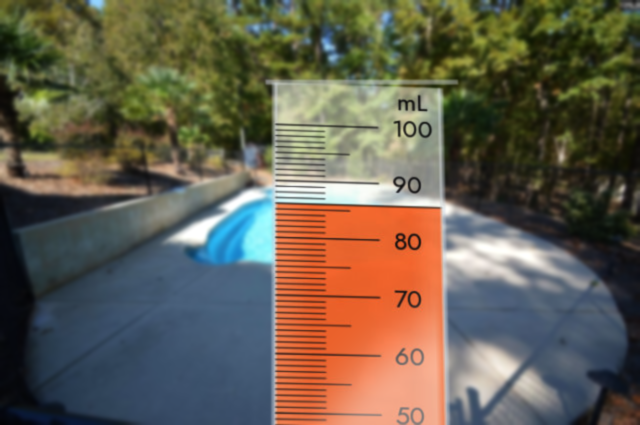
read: **86** mL
